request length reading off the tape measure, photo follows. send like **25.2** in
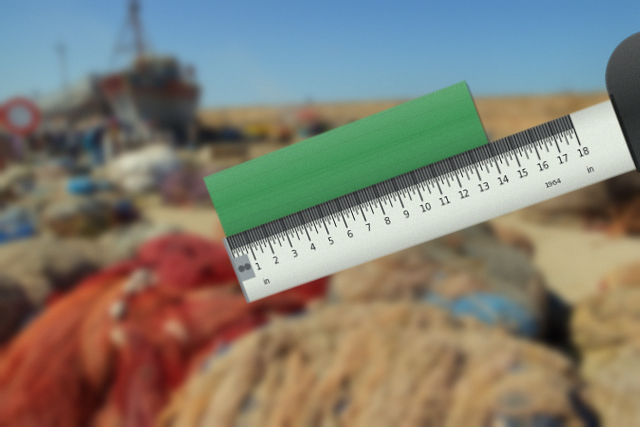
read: **14** in
